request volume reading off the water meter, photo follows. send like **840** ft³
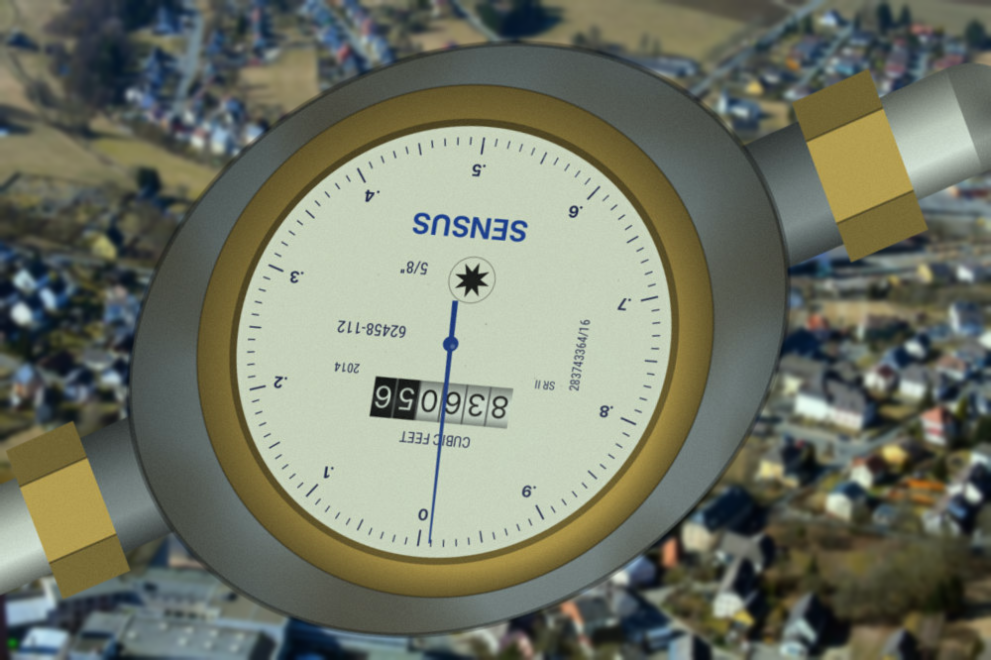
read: **836055.99** ft³
